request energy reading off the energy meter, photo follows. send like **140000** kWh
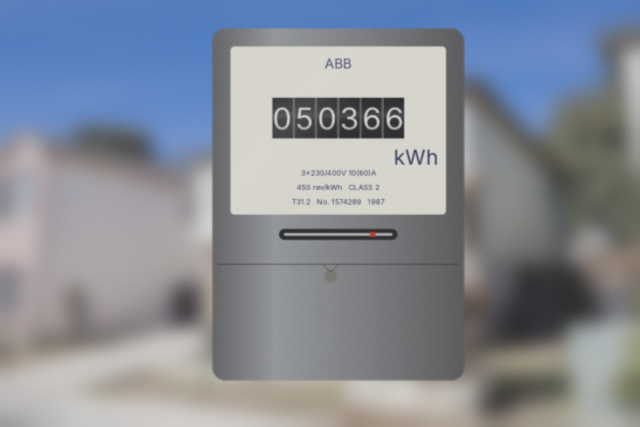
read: **50366** kWh
